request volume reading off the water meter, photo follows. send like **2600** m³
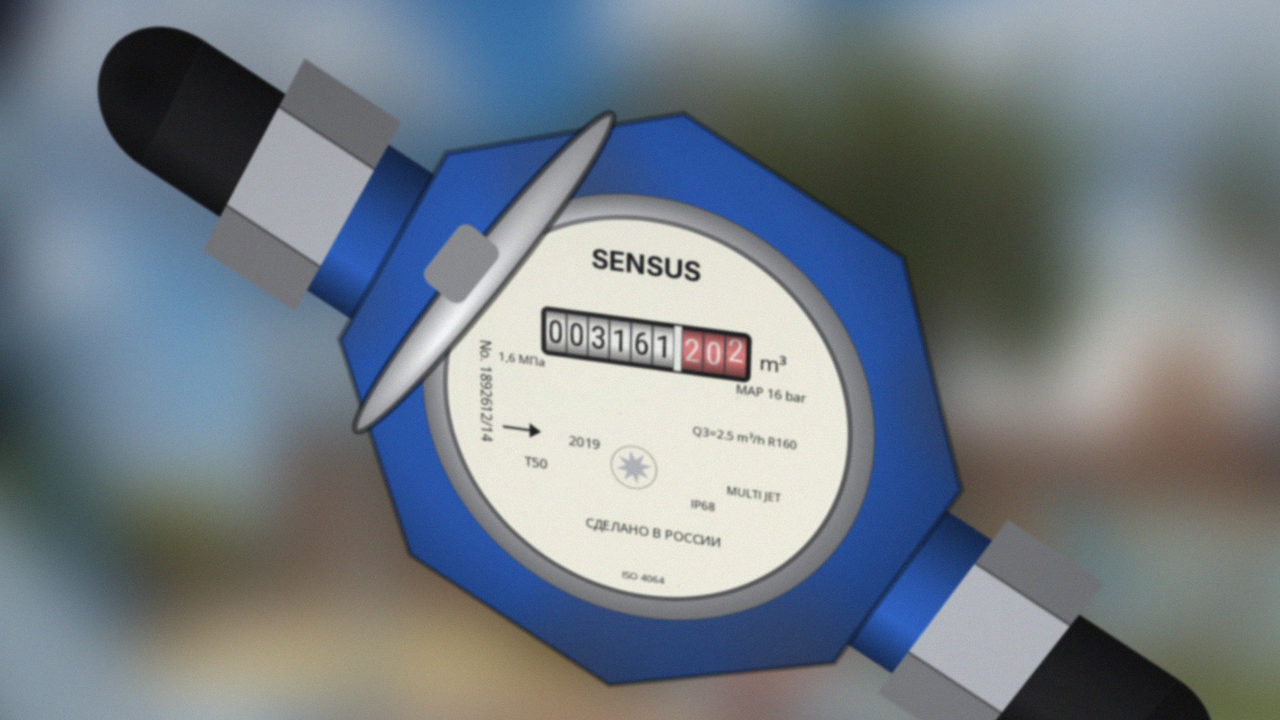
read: **3161.202** m³
